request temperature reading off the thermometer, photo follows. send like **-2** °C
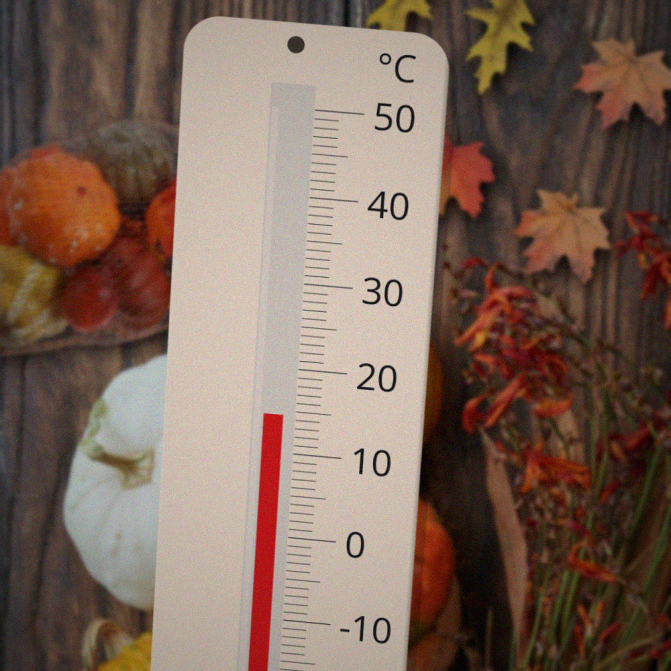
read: **14.5** °C
